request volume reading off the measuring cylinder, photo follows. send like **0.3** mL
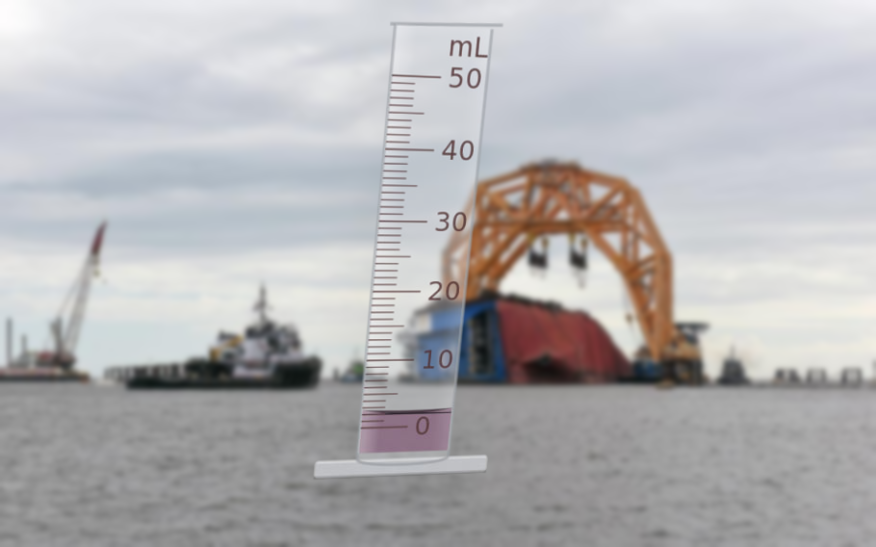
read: **2** mL
